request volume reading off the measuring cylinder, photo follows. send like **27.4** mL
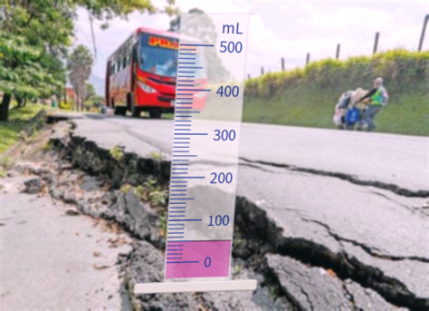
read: **50** mL
